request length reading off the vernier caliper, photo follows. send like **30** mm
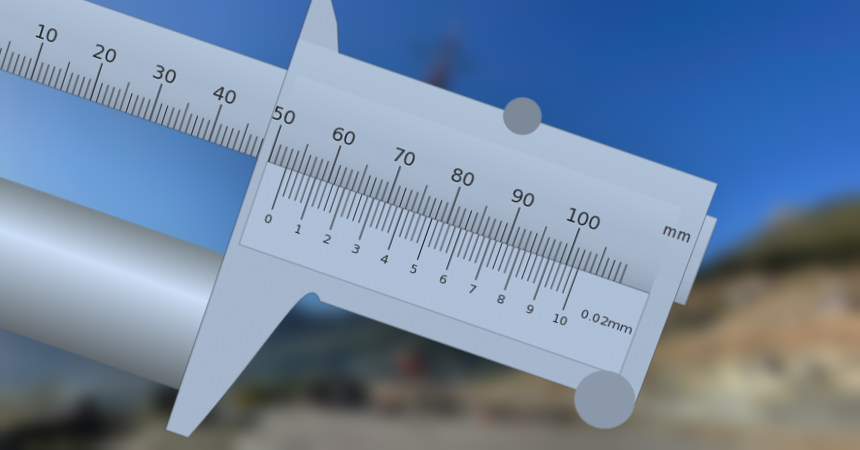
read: **53.0** mm
